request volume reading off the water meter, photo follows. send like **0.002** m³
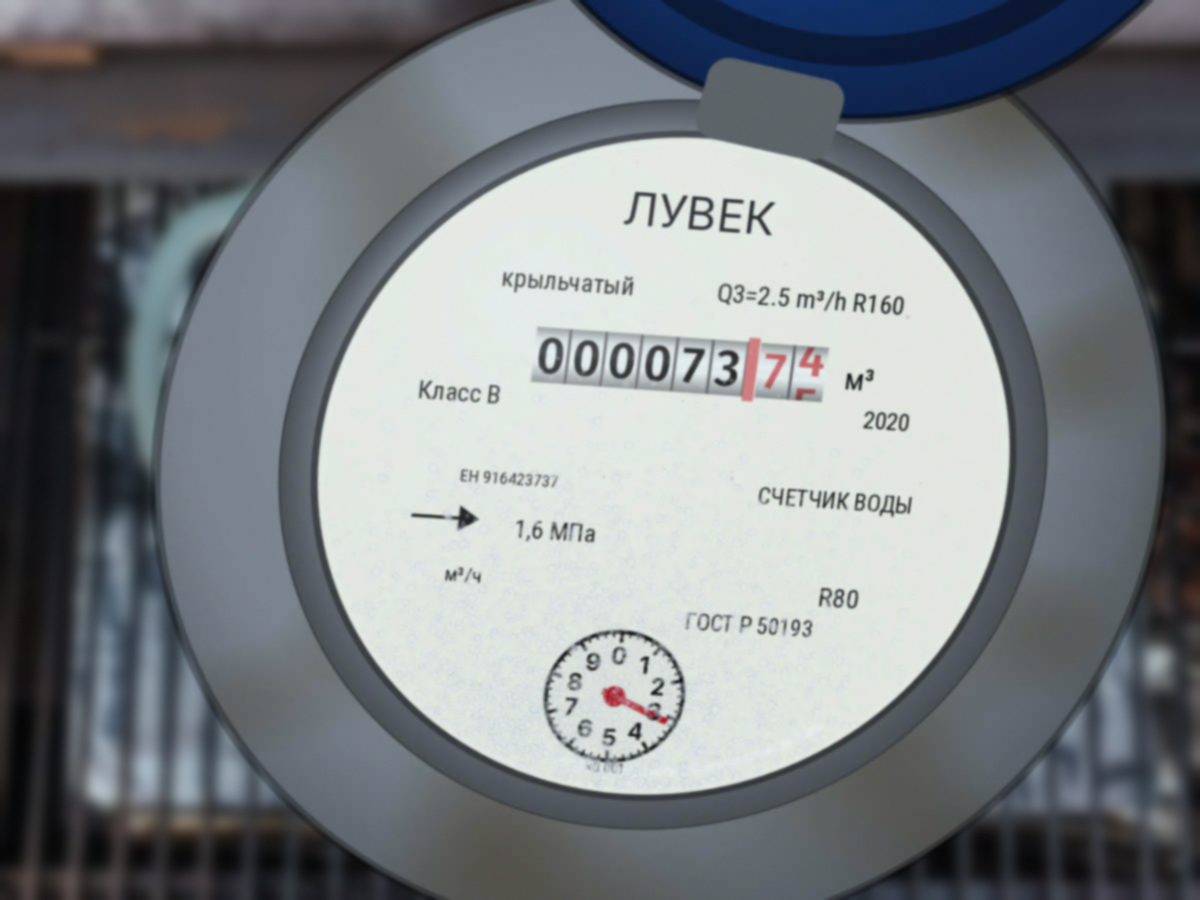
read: **73.743** m³
